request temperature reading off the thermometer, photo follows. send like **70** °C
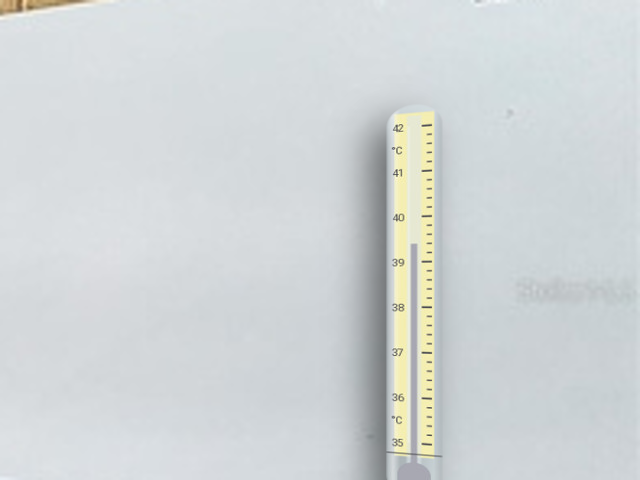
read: **39.4** °C
